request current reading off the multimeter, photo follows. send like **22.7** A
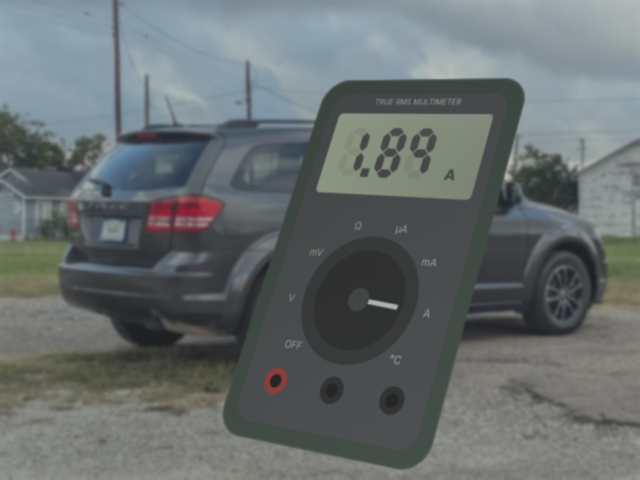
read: **1.89** A
